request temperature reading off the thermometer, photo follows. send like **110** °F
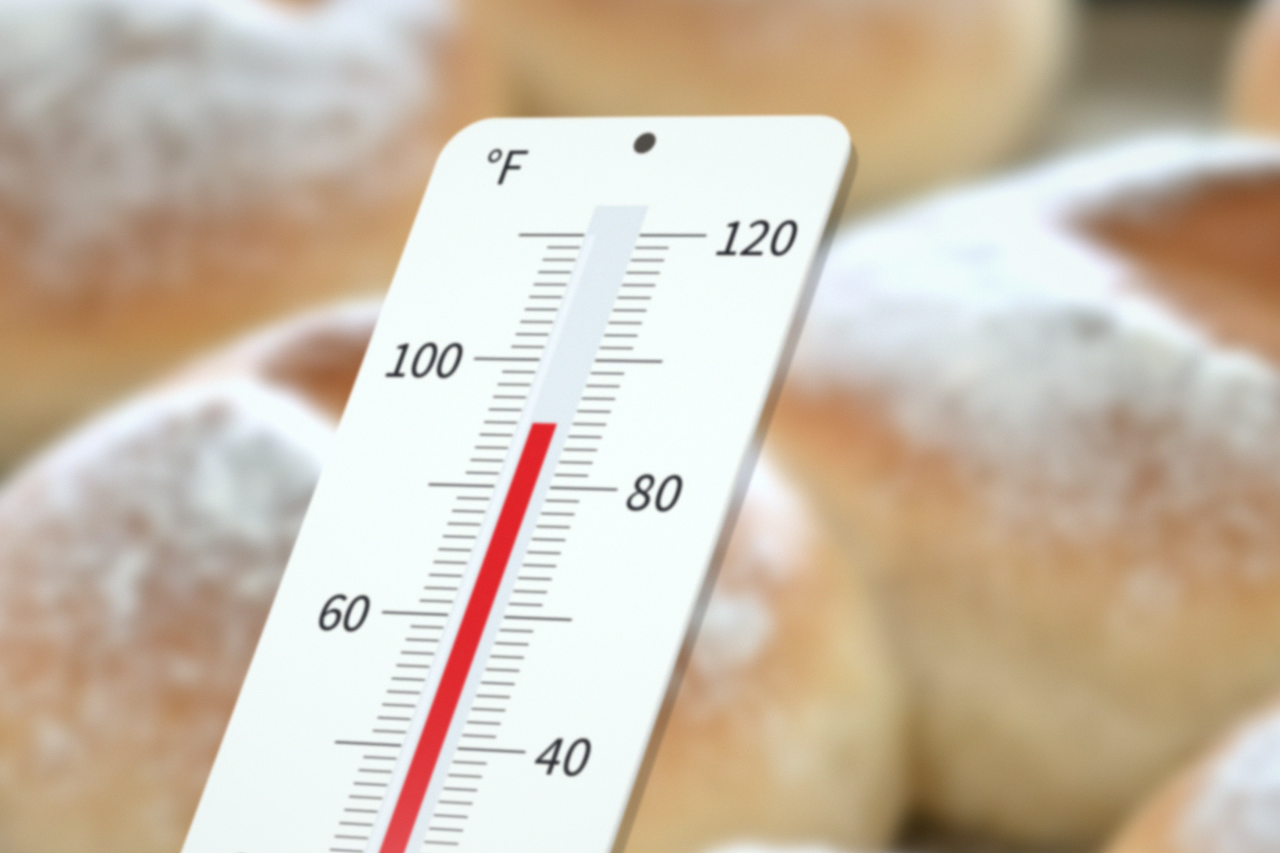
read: **90** °F
